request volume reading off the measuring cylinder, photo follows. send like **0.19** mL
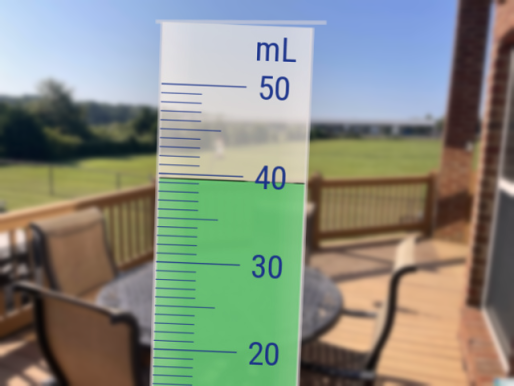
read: **39.5** mL
